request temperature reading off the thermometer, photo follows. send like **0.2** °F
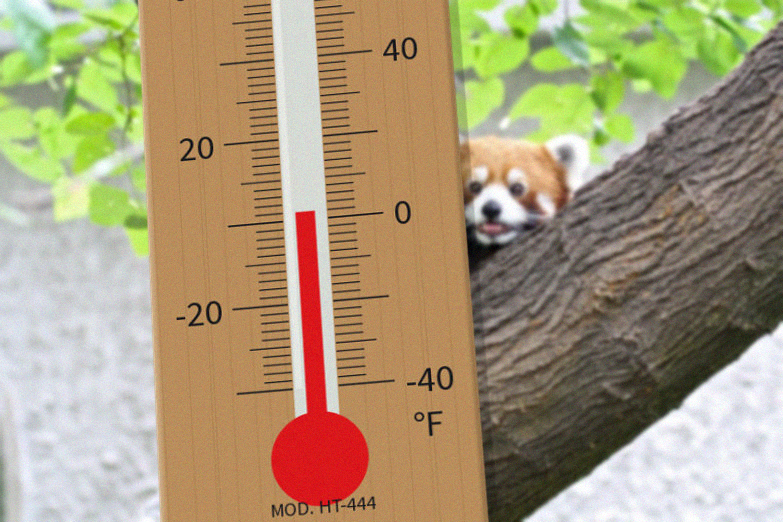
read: **2** °F
